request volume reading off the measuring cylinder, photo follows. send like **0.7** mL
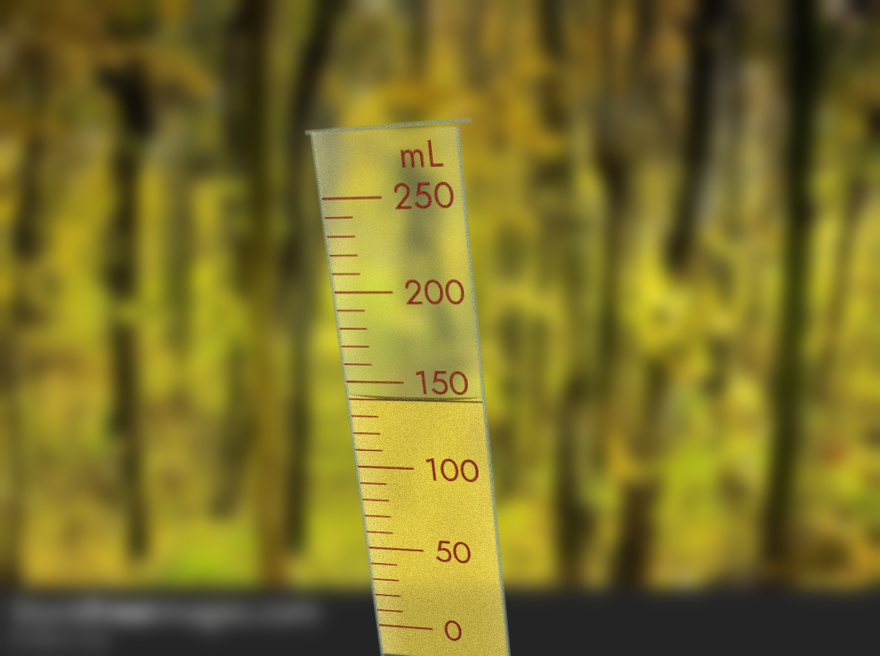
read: **140** mL
